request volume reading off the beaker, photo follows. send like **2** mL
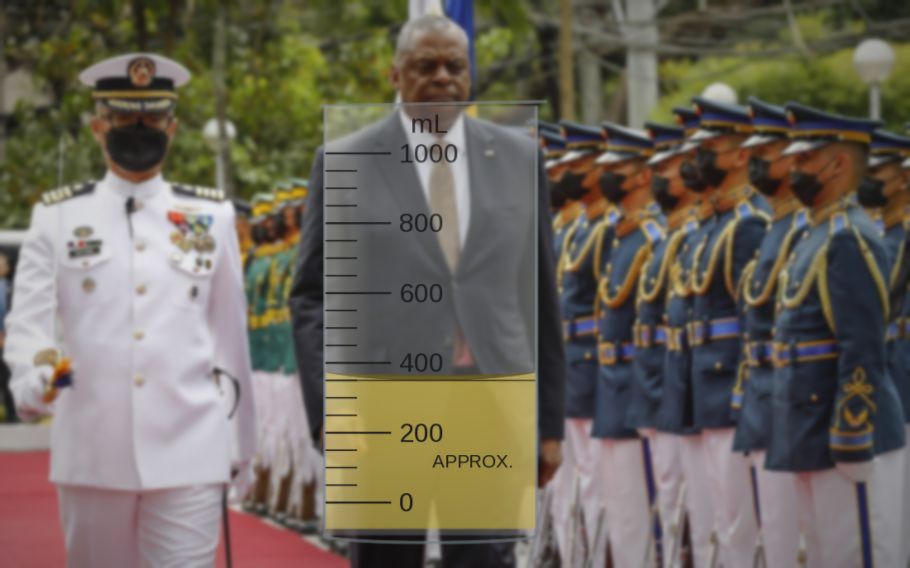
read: **350** mL
